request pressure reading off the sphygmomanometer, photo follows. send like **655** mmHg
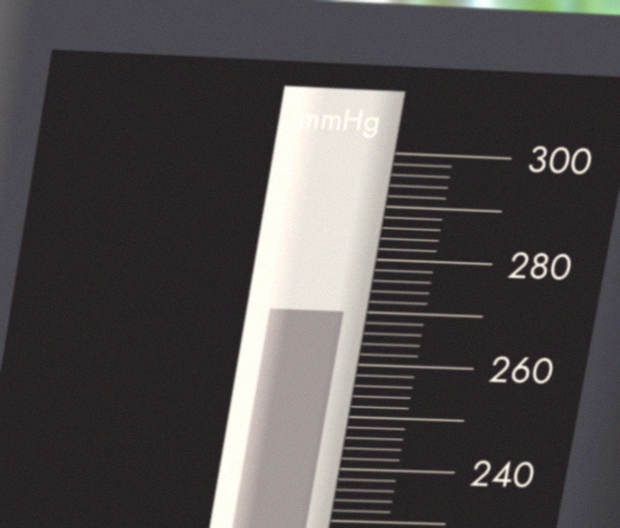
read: **270** mmHg
